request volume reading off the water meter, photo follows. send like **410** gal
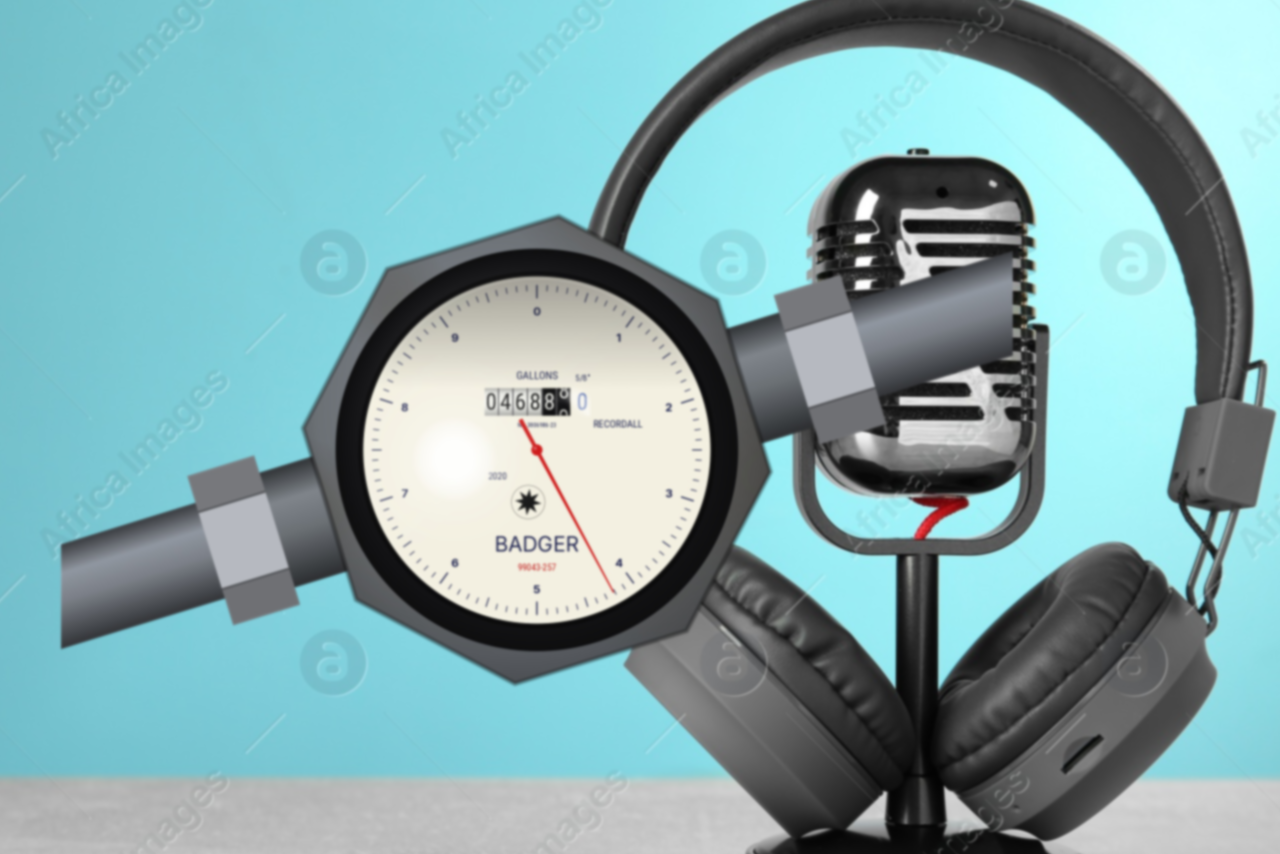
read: **468884.2** gal
